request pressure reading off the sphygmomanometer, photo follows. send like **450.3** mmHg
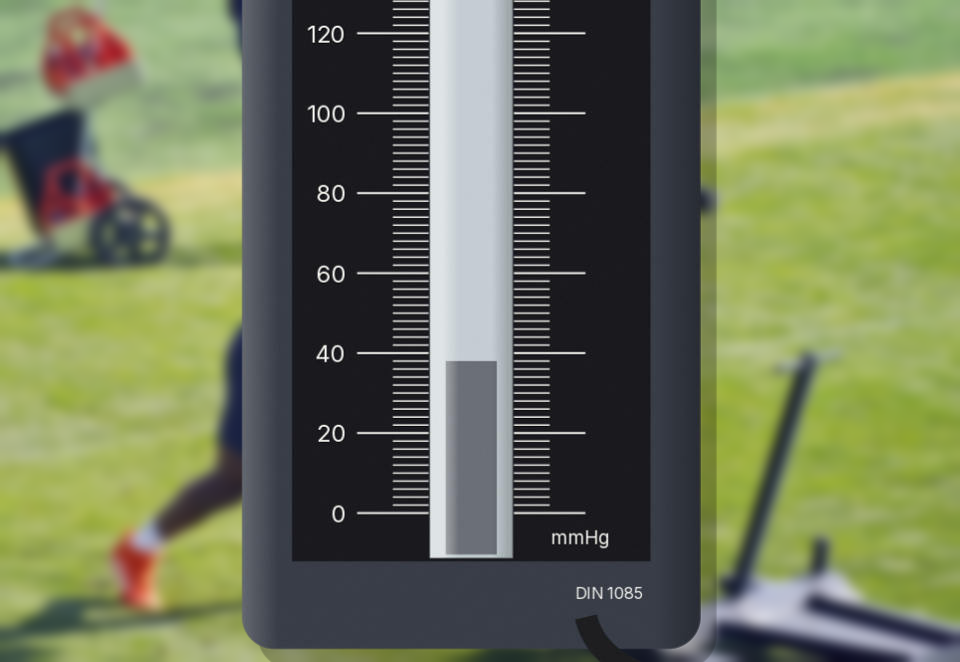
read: **38** mmHg
